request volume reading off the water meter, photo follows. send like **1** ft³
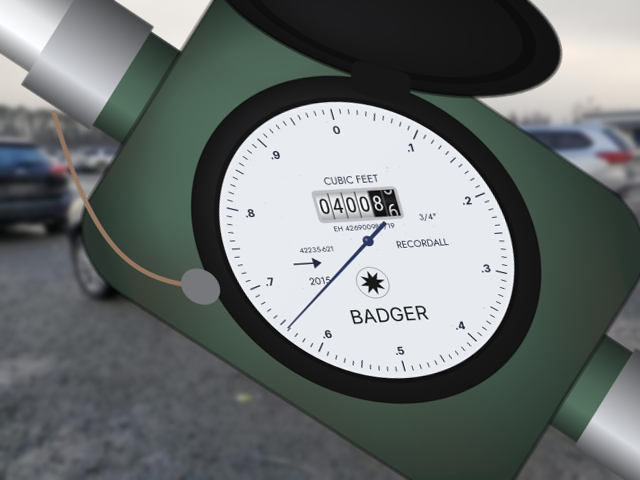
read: **40085.64** ft³
